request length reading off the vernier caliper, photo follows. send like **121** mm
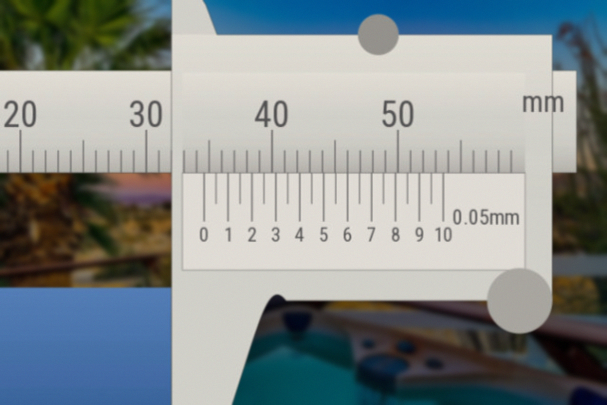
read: **34.6** mm
